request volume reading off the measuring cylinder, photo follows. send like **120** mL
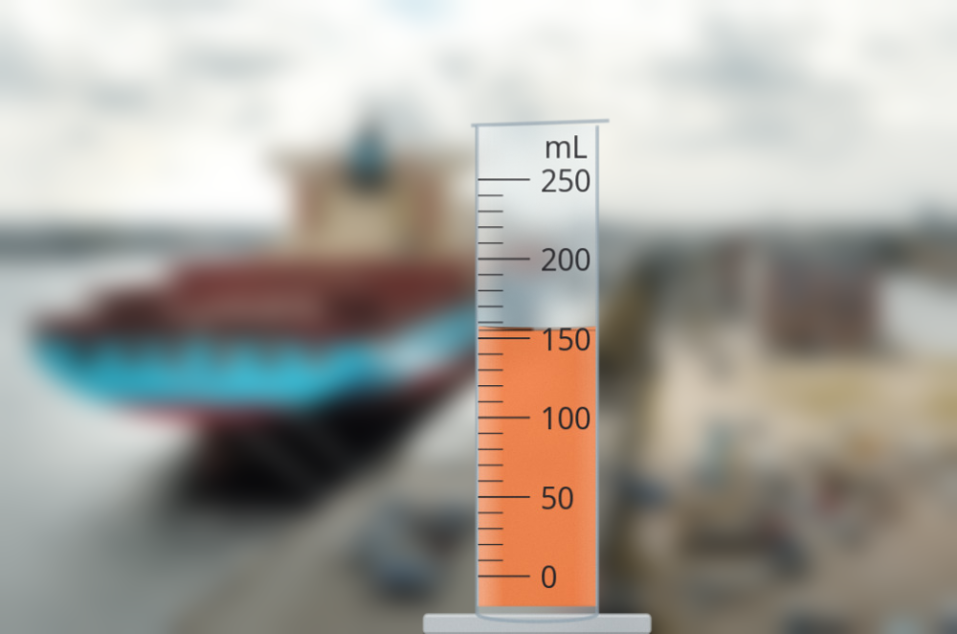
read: **155** mL
